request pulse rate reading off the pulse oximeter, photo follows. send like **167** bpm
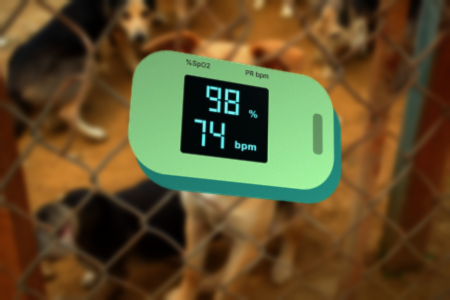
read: **74** bpm
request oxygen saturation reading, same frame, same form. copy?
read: **98** %
